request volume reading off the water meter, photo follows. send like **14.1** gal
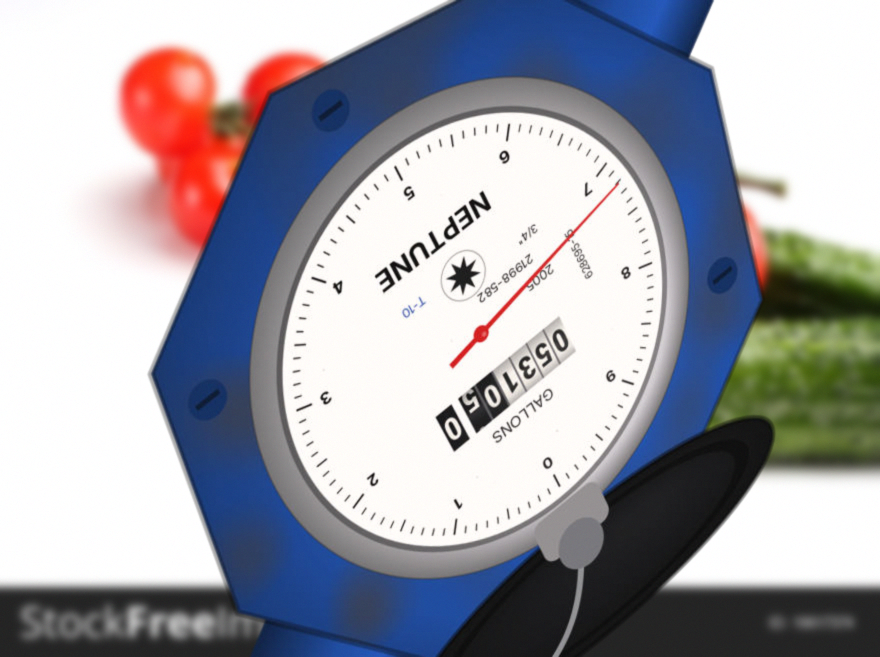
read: **531047.2** gal
